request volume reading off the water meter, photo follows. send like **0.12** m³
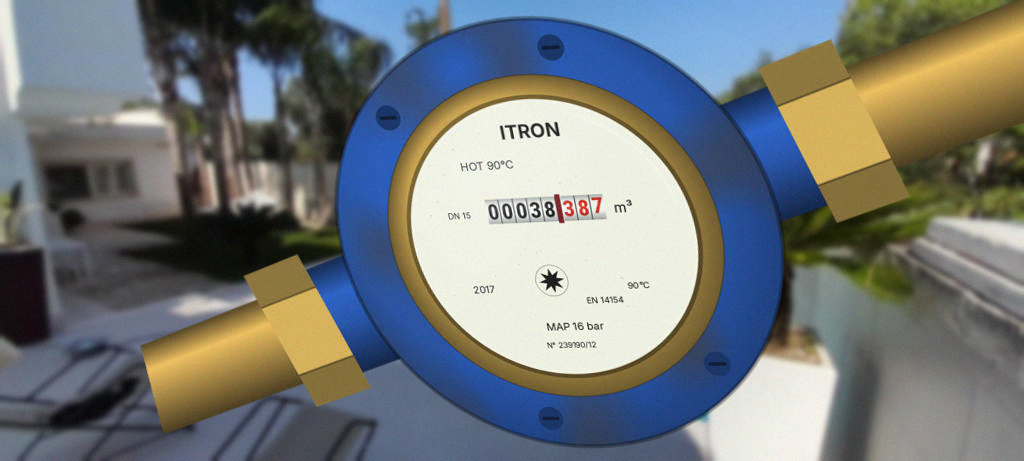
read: **38.387** m³
